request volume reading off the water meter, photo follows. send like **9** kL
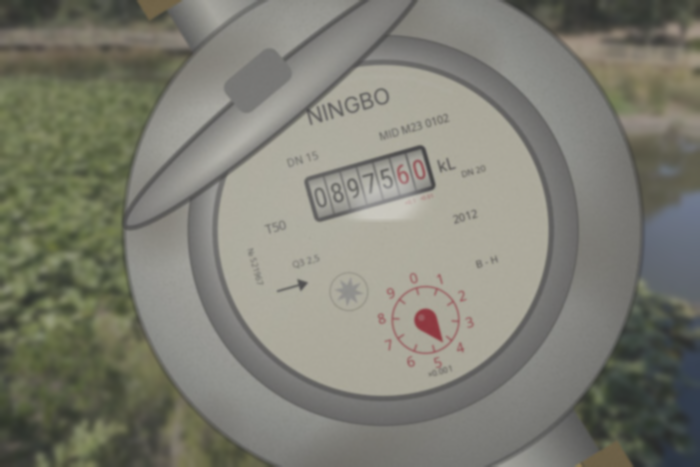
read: **8975.604** kL
